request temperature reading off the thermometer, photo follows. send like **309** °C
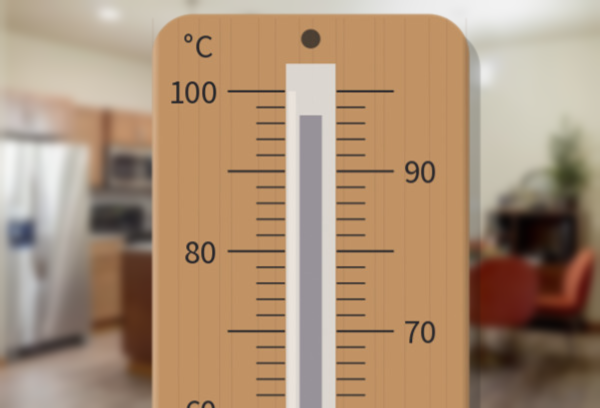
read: **97** °C
